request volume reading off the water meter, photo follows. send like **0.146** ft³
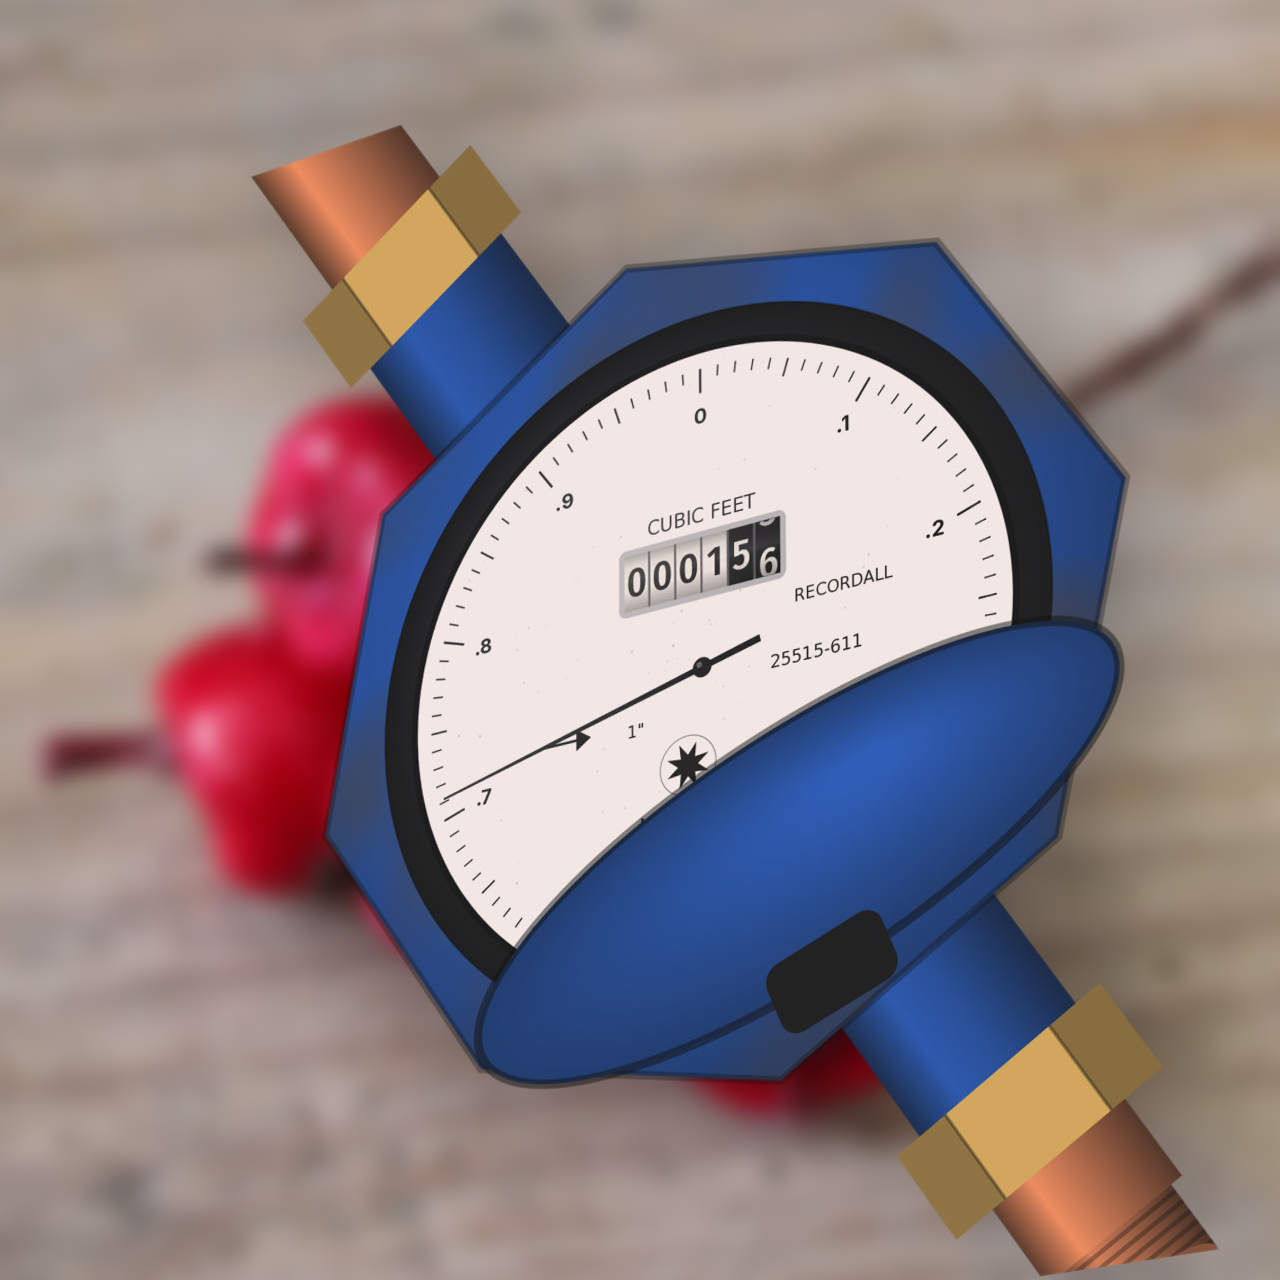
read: **155.71** ft³
